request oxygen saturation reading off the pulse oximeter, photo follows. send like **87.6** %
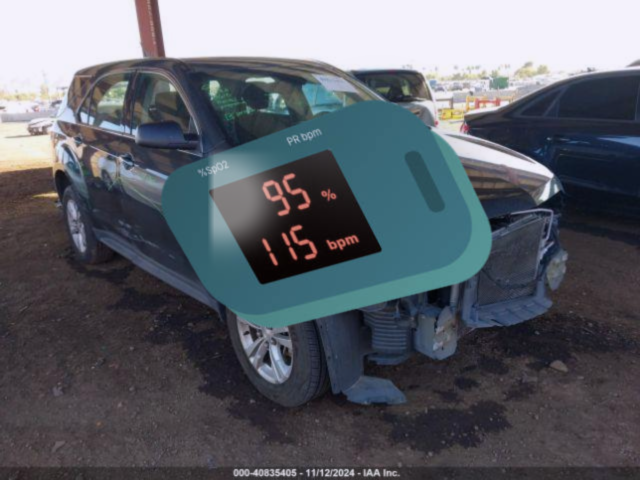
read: **95** %
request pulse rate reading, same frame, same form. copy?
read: **115** bpm
